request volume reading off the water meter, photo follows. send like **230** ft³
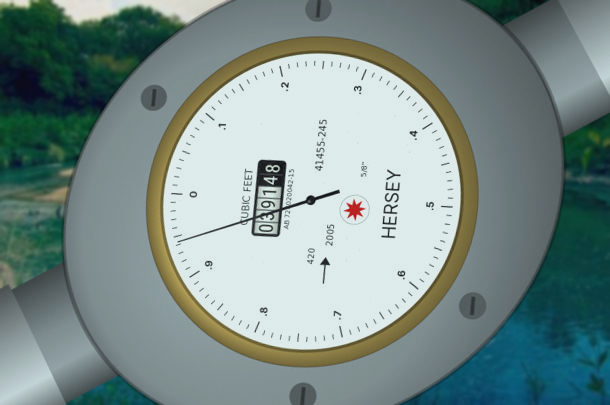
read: **39147.94** ft³
